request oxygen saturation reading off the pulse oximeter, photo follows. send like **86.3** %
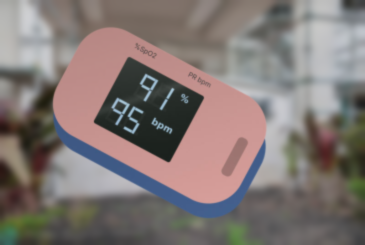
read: **91** %
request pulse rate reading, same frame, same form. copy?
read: **95** bpm
